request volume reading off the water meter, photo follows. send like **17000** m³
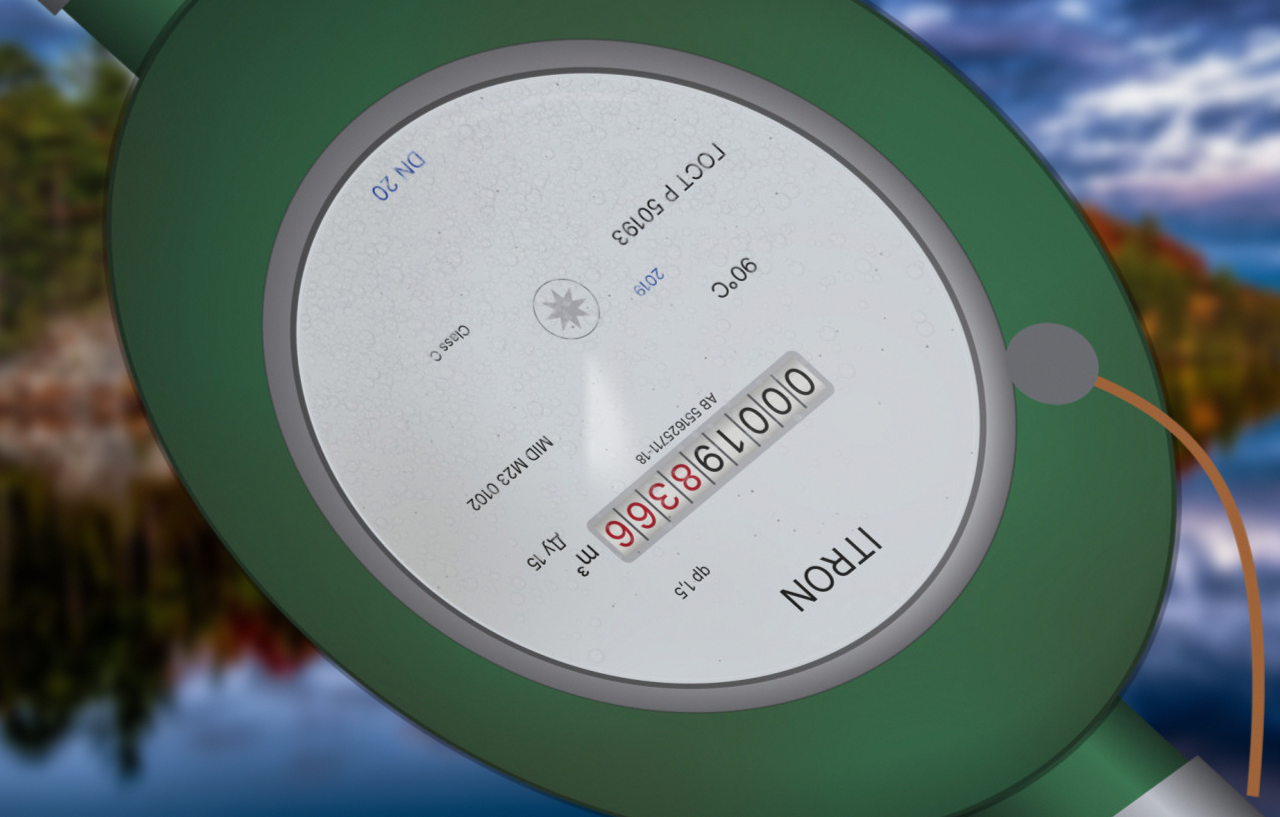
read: **19.8366** m³
